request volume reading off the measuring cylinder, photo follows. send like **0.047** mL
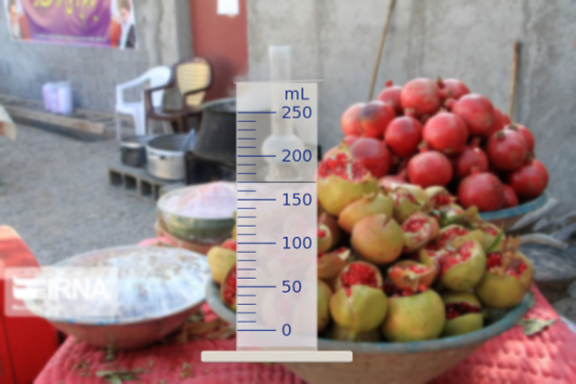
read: **170** mL
